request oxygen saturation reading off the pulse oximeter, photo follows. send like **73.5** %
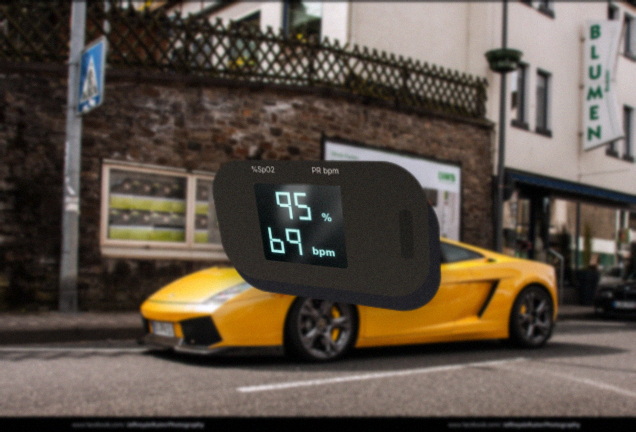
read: **95** %
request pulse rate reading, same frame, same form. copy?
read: **69** bpm
